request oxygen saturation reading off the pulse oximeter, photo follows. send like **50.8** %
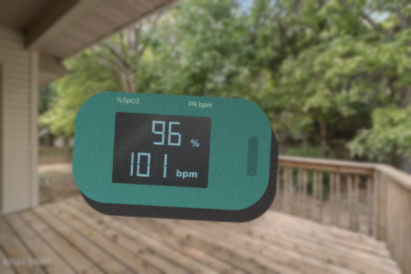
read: **96** %
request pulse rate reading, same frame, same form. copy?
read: **101** bpm
